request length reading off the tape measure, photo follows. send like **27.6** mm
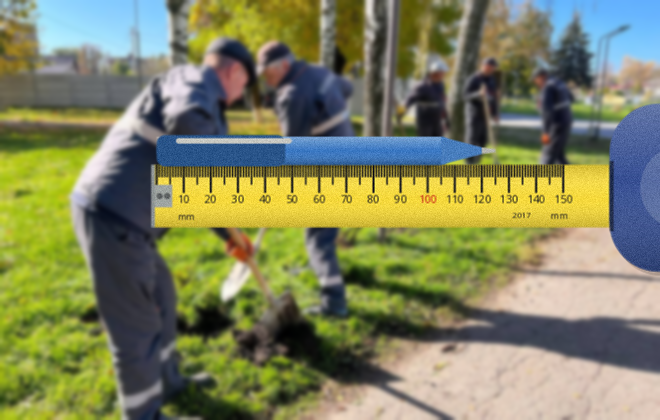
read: **125** mm
